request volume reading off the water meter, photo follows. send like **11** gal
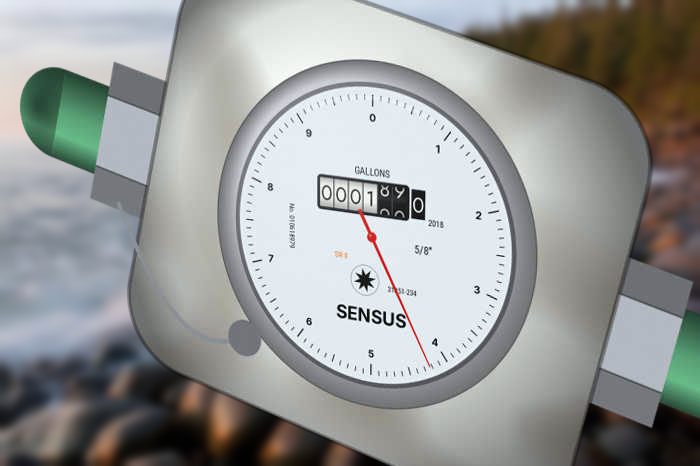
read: **1894.2** gal
